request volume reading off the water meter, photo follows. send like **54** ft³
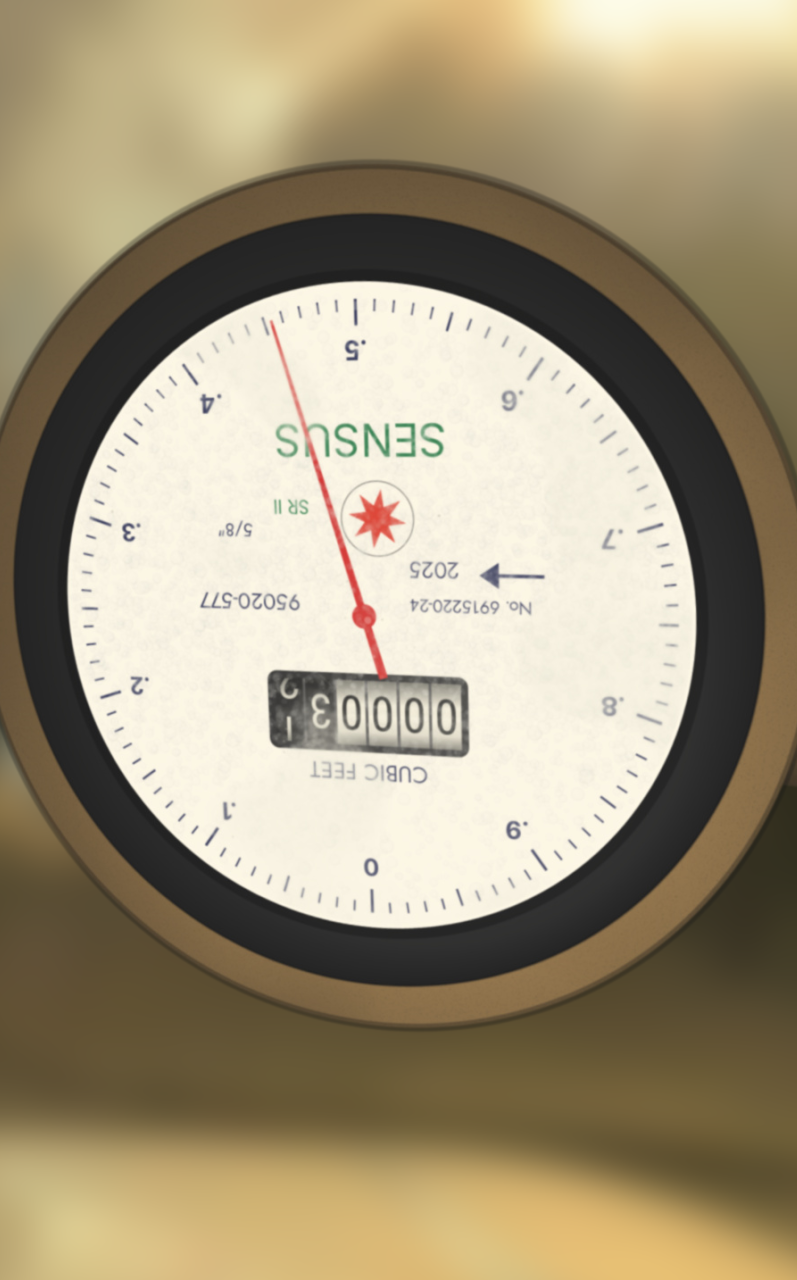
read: **31.45** ft³
